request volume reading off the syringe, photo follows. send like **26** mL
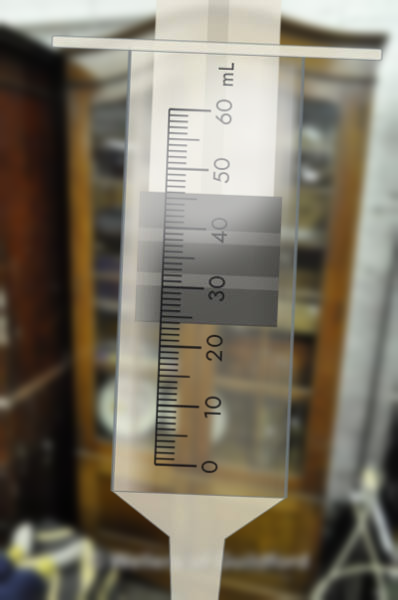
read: **24** mL
